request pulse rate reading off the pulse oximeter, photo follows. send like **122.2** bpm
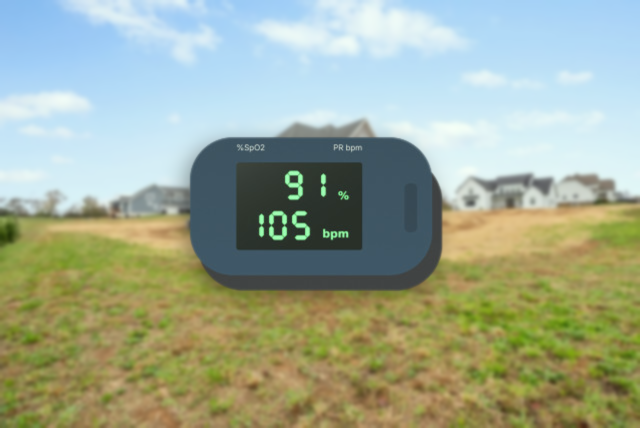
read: **105** bpm
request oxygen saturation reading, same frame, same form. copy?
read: **91** %
